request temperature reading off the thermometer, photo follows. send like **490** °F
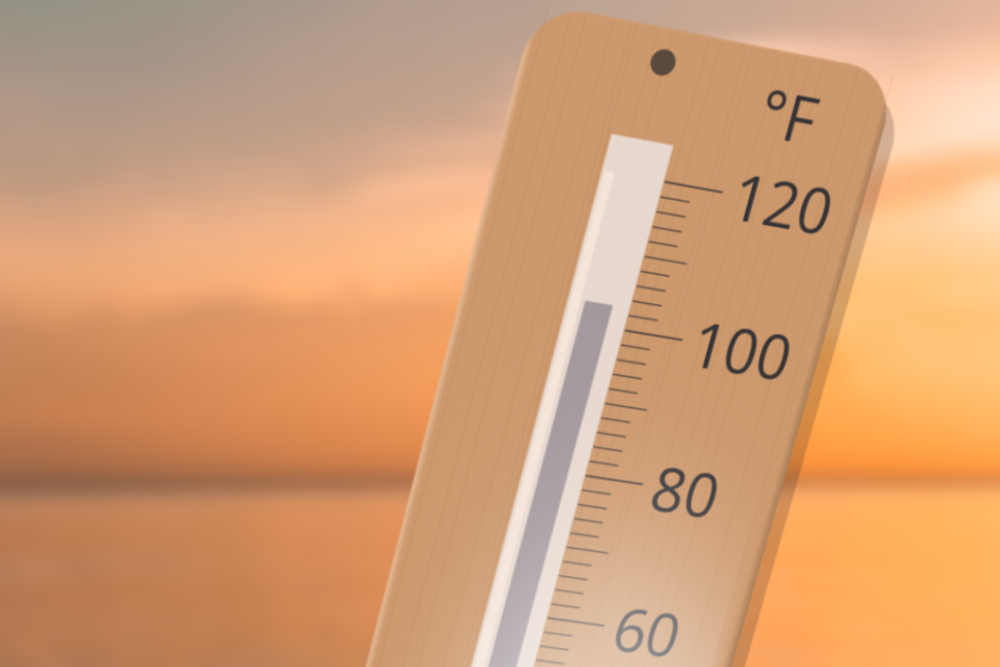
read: **103** °F
